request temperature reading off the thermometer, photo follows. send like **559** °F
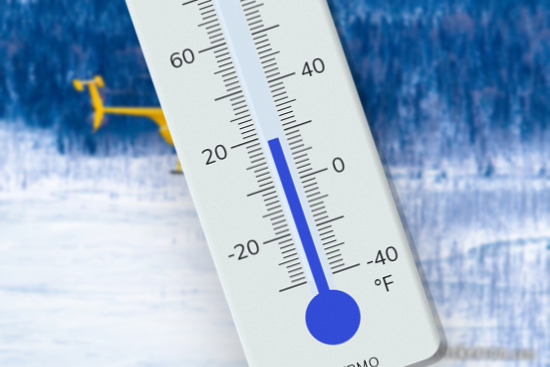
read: **18** °F
